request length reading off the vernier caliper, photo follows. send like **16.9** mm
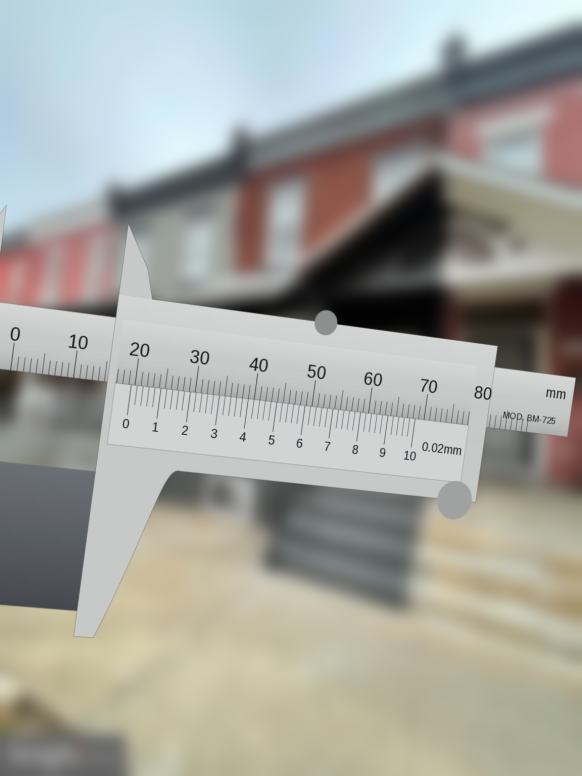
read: **19.4** mm
